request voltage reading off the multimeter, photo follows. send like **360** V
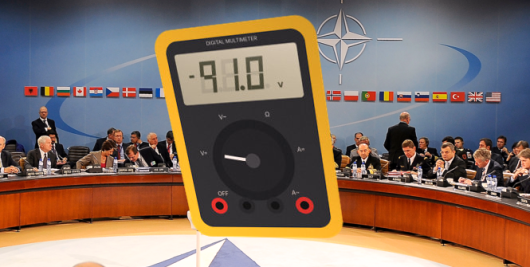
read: **-91.0** V
